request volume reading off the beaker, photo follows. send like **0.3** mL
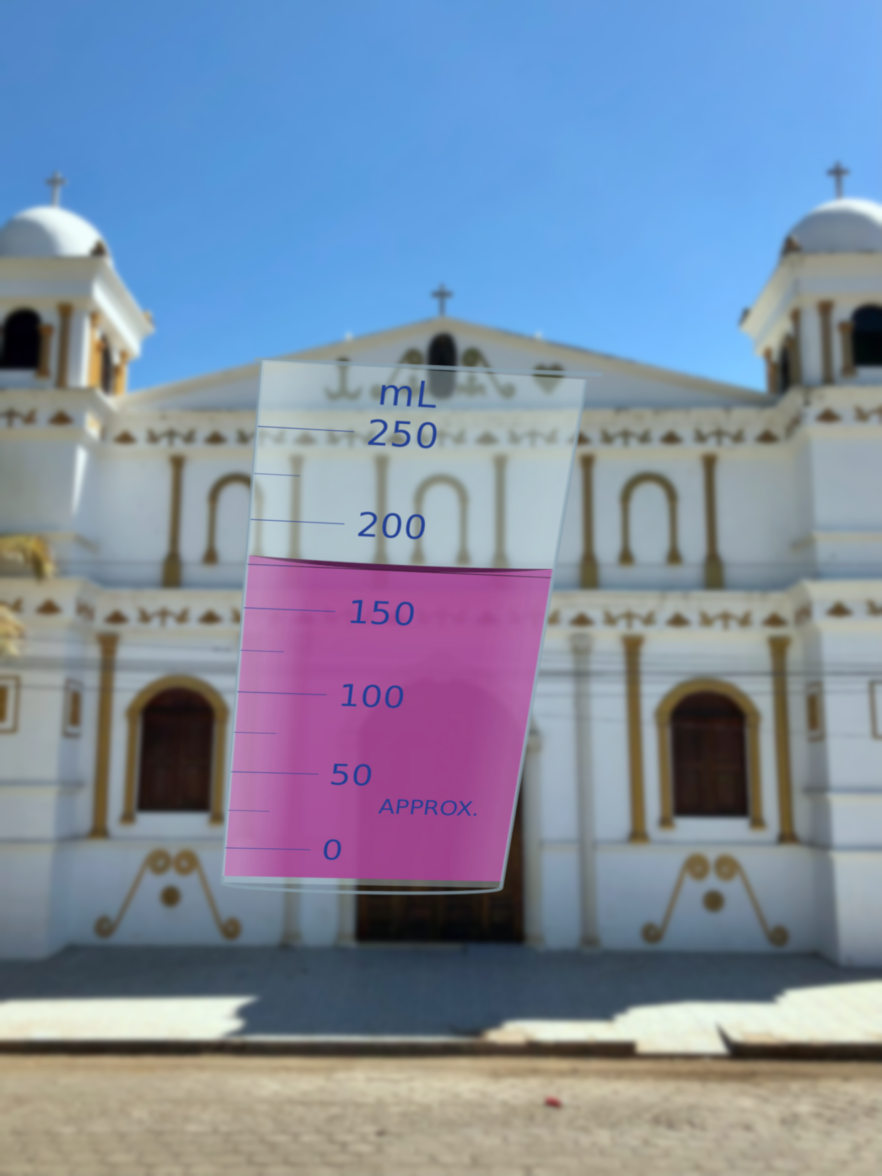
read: **175** mL
